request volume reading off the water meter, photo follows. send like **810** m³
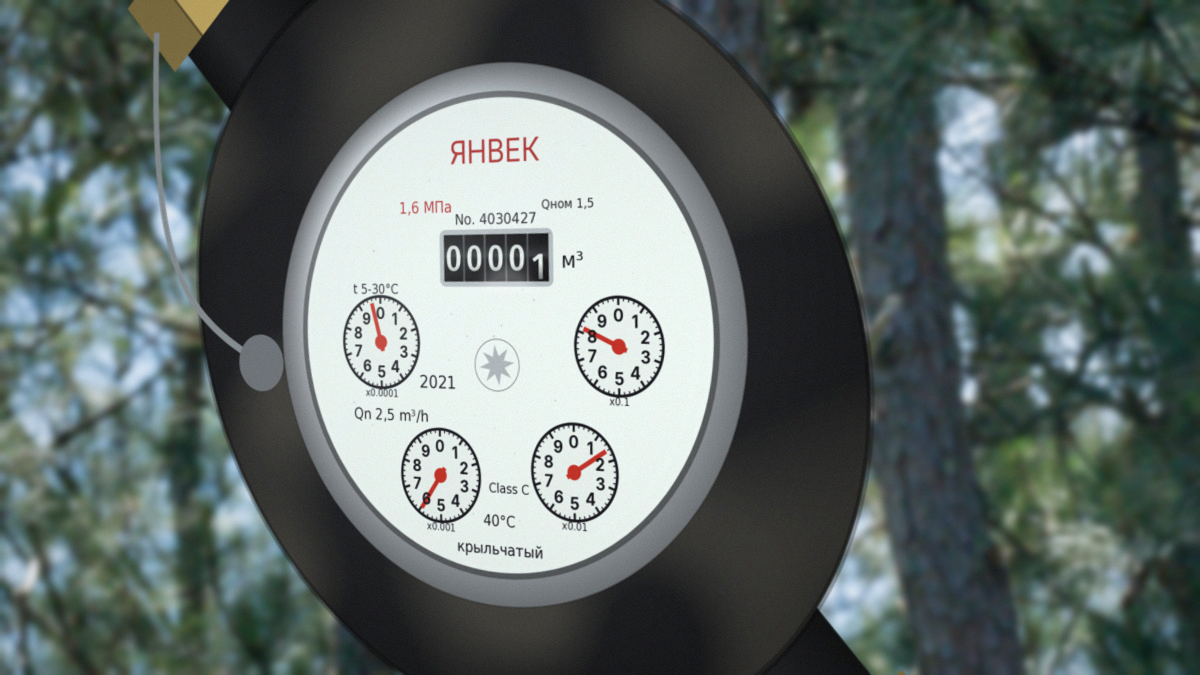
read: **0.8159** m³
